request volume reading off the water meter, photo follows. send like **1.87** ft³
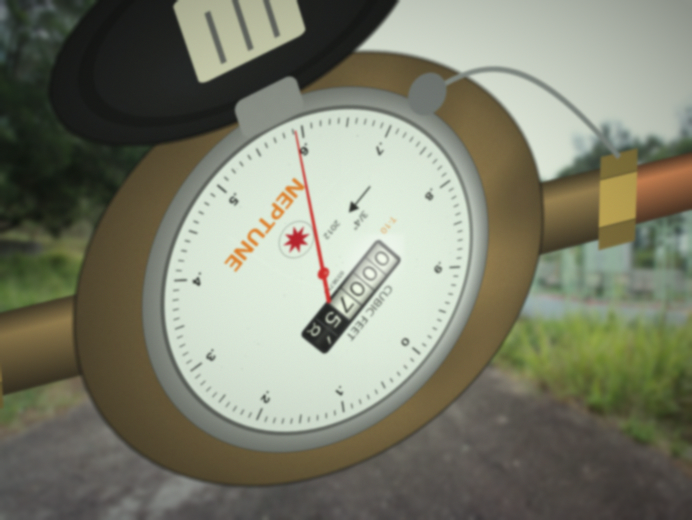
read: **757.59** ft³
